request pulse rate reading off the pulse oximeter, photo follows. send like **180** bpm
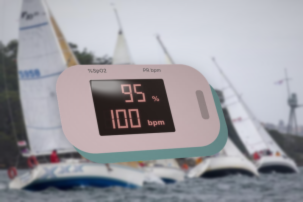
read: **100** bpm
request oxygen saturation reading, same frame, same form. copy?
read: **95** %
